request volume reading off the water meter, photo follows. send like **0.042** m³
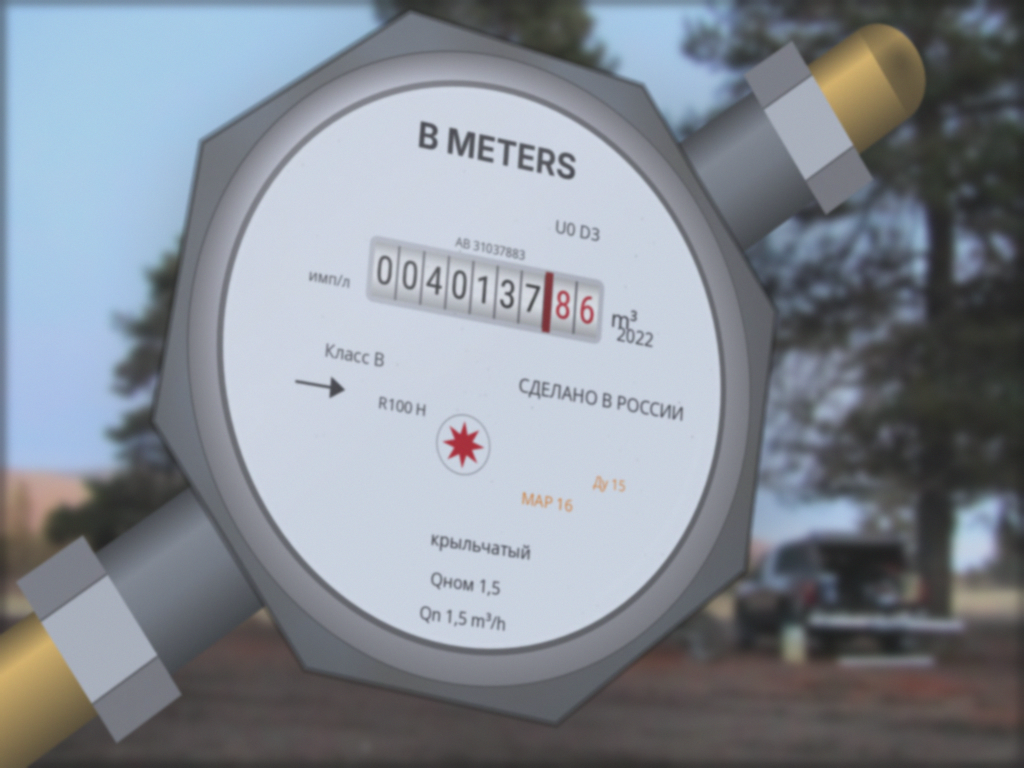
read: **40137.86** m³
